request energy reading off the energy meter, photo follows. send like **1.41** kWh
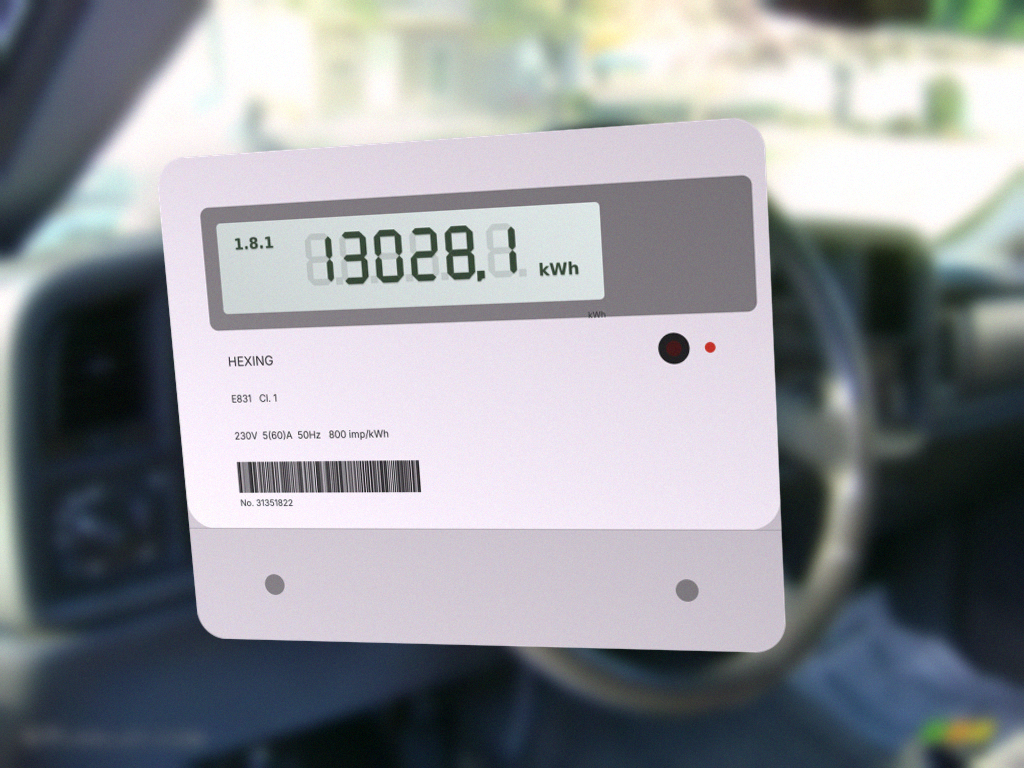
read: **13028.1** kWh
